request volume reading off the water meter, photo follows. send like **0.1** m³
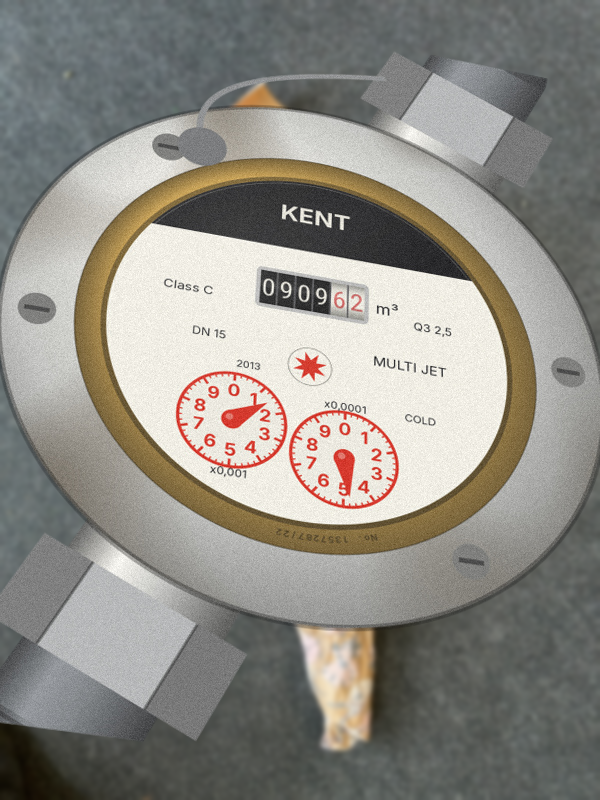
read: **909.6214** m³
